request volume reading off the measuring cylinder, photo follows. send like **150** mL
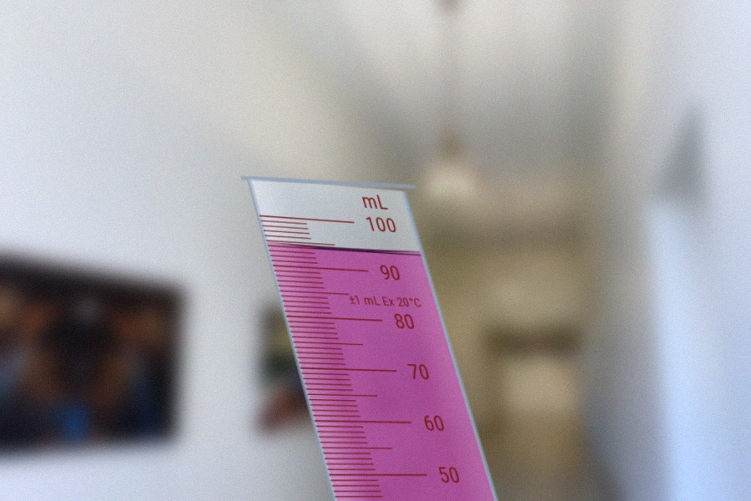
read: **94** mL
